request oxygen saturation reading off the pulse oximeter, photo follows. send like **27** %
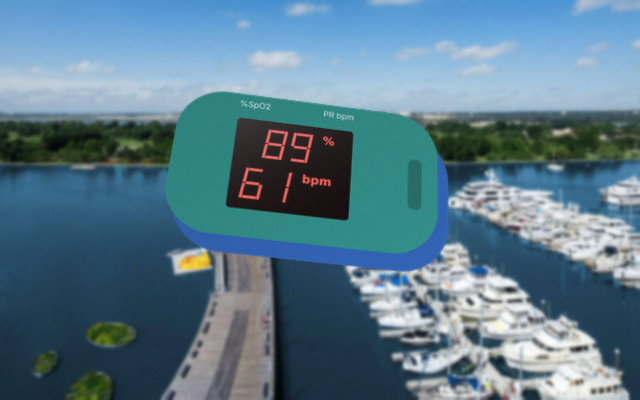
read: **89** %
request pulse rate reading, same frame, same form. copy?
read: **61** bpm
